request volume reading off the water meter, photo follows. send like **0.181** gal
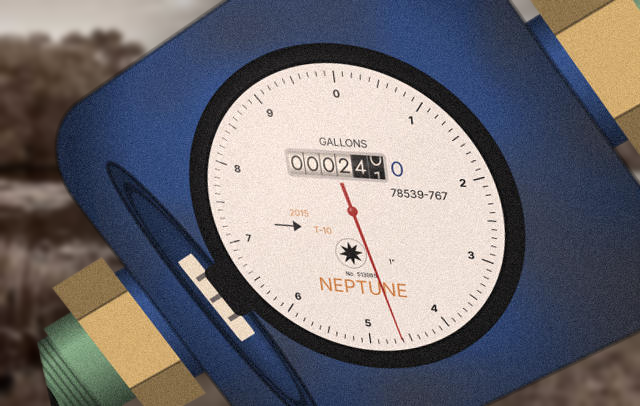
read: **2404.6** gal
